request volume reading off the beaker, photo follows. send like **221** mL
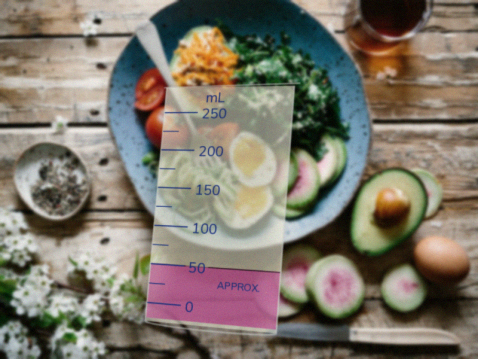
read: **50** mL
